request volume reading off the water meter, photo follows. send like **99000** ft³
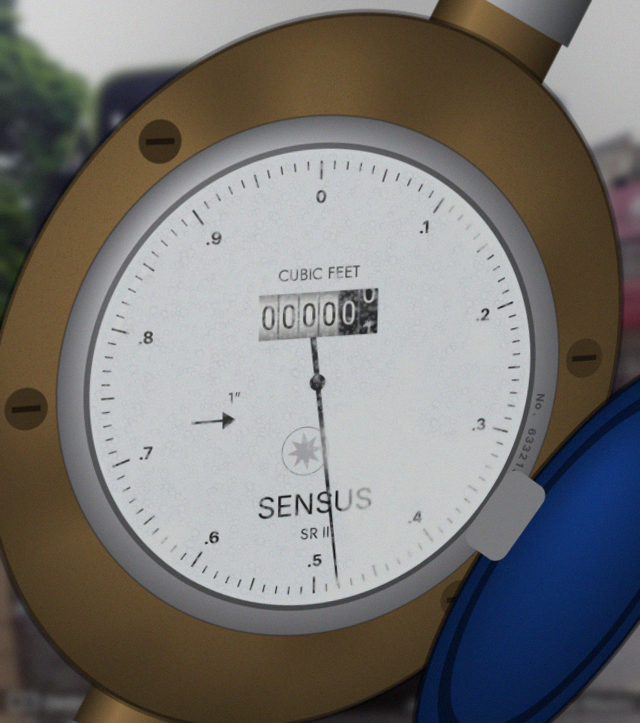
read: **0.48** ft³
